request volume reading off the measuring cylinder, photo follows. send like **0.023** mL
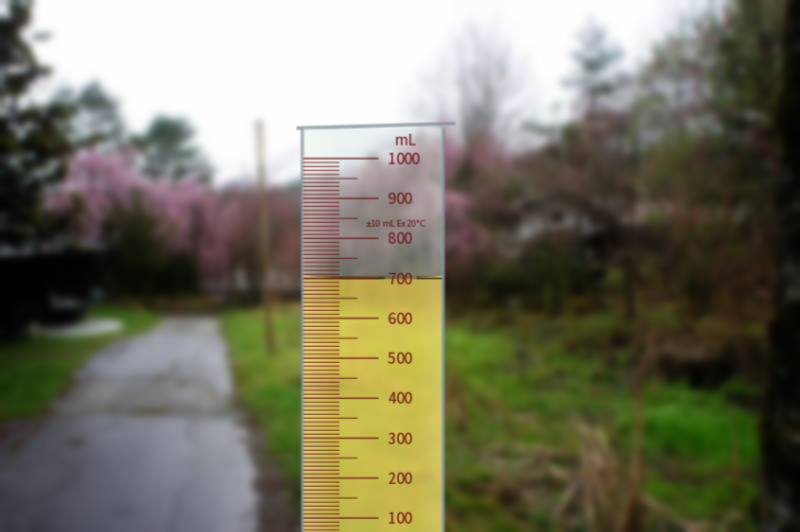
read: **700** mL
